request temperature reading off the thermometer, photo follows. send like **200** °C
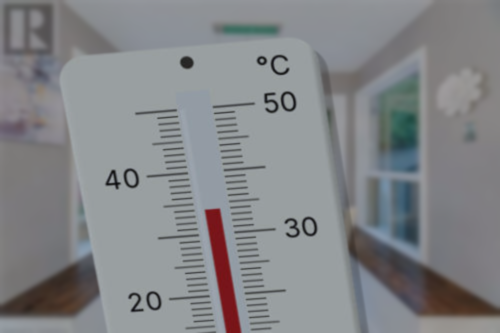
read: **34** °C
